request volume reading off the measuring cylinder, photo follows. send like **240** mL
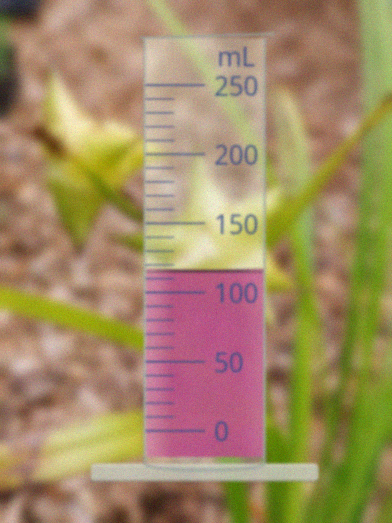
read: **115** mL
